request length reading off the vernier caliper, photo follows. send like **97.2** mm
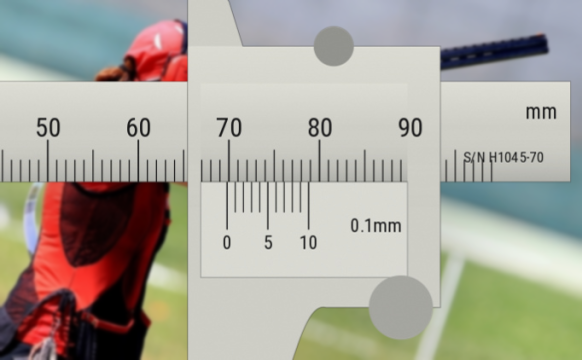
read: **69.8** mm
